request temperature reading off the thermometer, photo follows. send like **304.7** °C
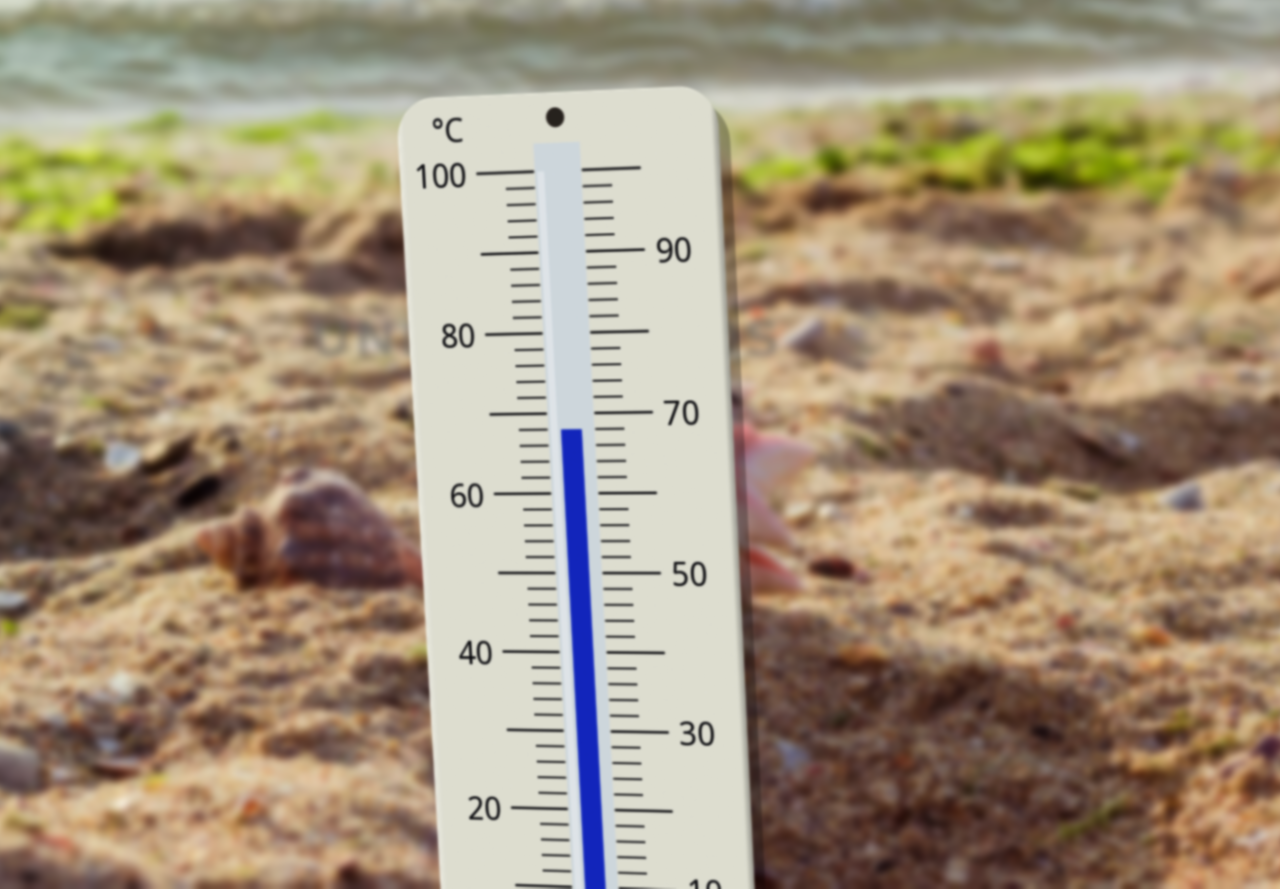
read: **68** °C
